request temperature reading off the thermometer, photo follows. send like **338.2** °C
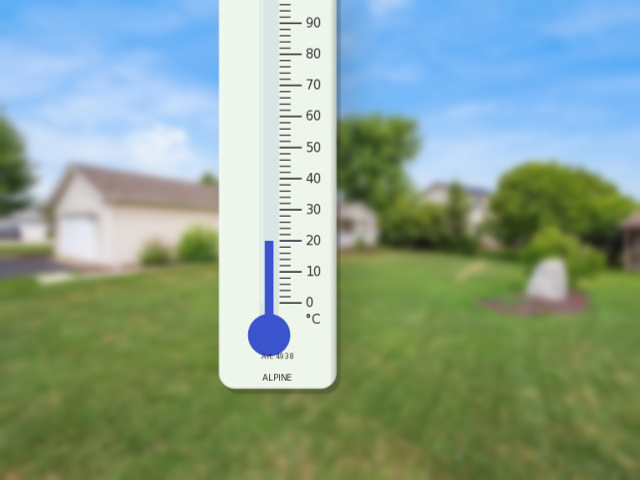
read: **20** °C
